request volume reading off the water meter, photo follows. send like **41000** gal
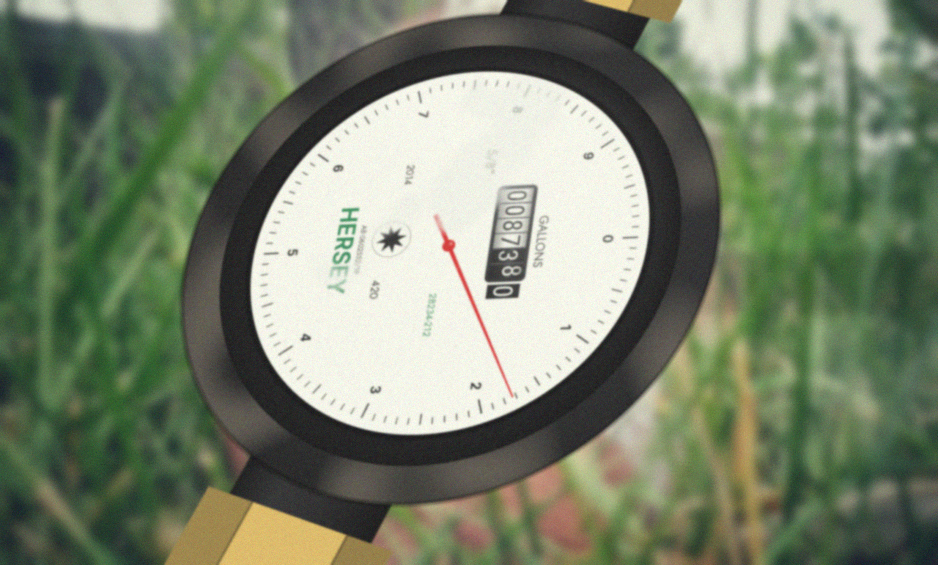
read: **87381.7** gal
